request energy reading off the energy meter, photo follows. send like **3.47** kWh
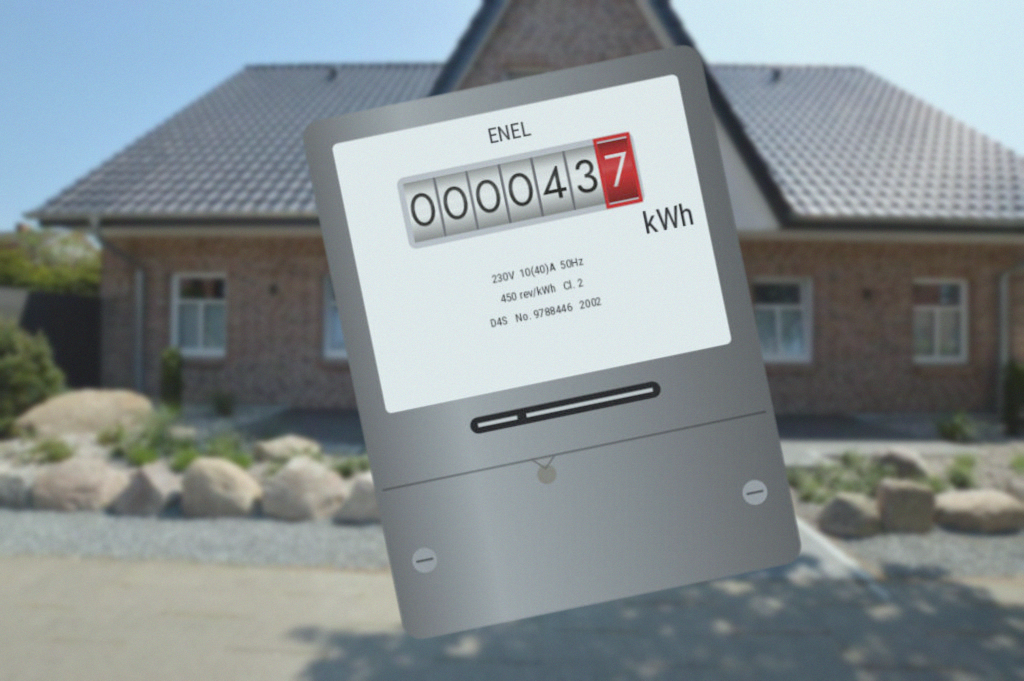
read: **43.7** kWh
